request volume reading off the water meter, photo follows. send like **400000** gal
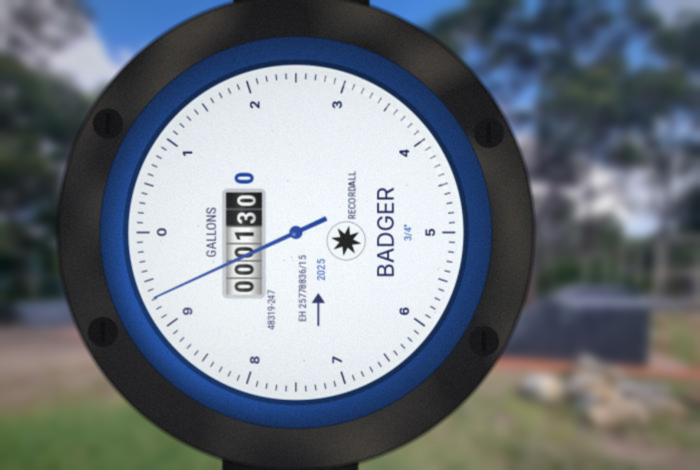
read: **1299.3** gal
